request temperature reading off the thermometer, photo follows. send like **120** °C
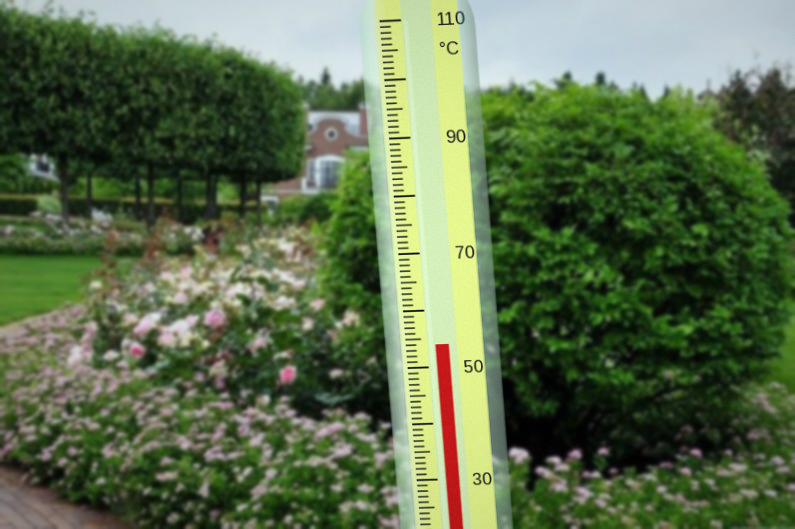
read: **54** °C
